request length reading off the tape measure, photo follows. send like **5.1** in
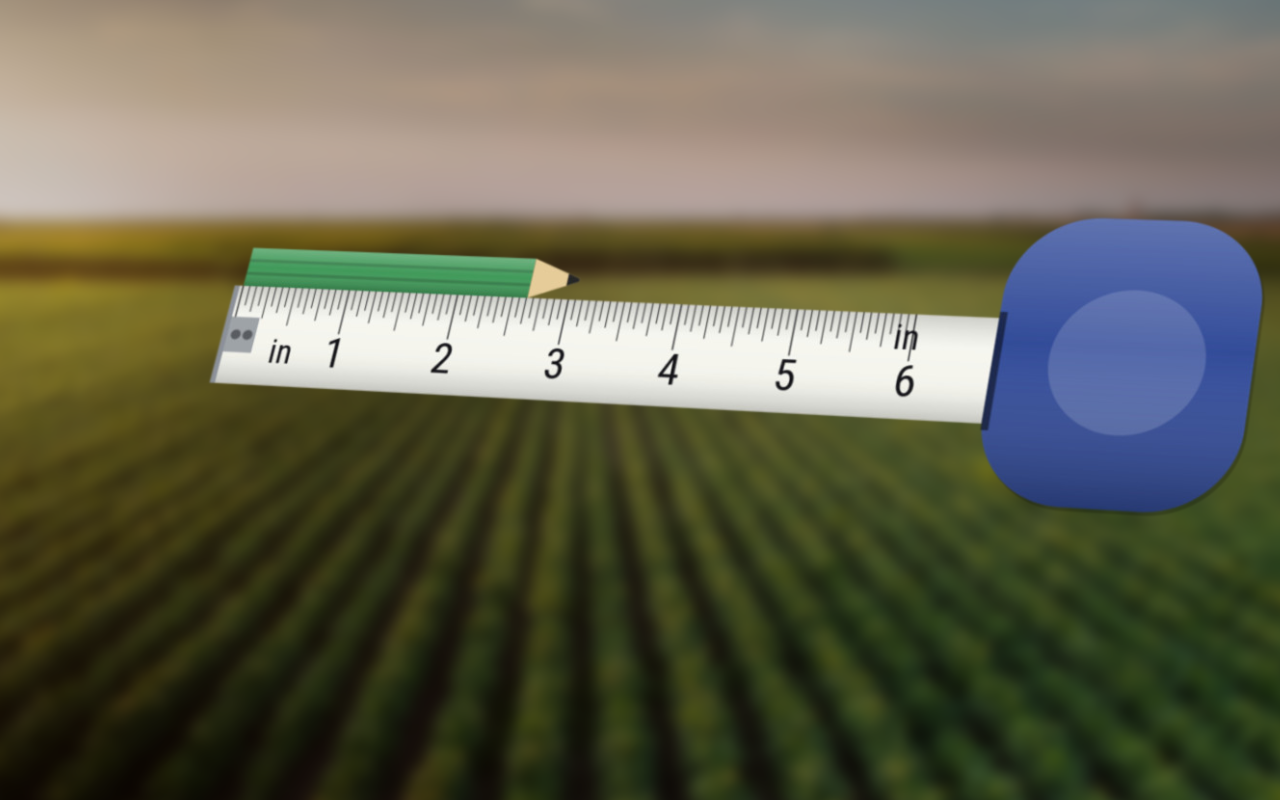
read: **3.0625** in
